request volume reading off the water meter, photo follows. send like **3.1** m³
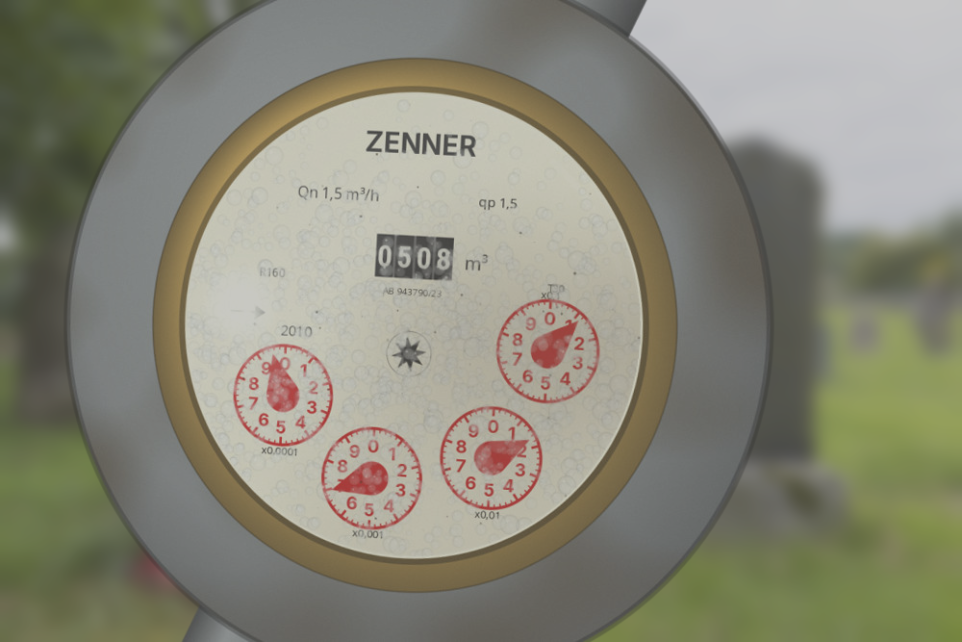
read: **508.1169** m³
